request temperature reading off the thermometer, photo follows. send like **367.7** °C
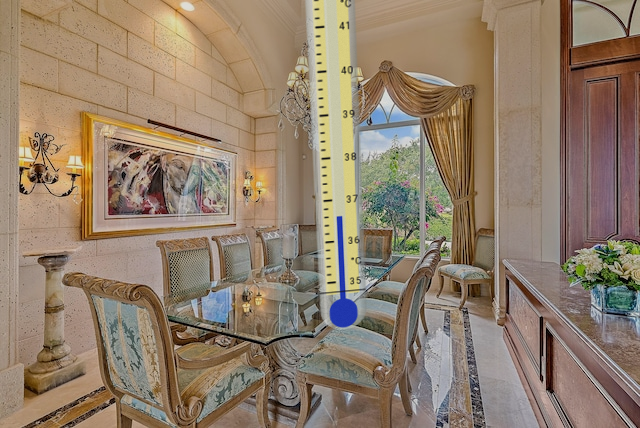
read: **36.6** °C
